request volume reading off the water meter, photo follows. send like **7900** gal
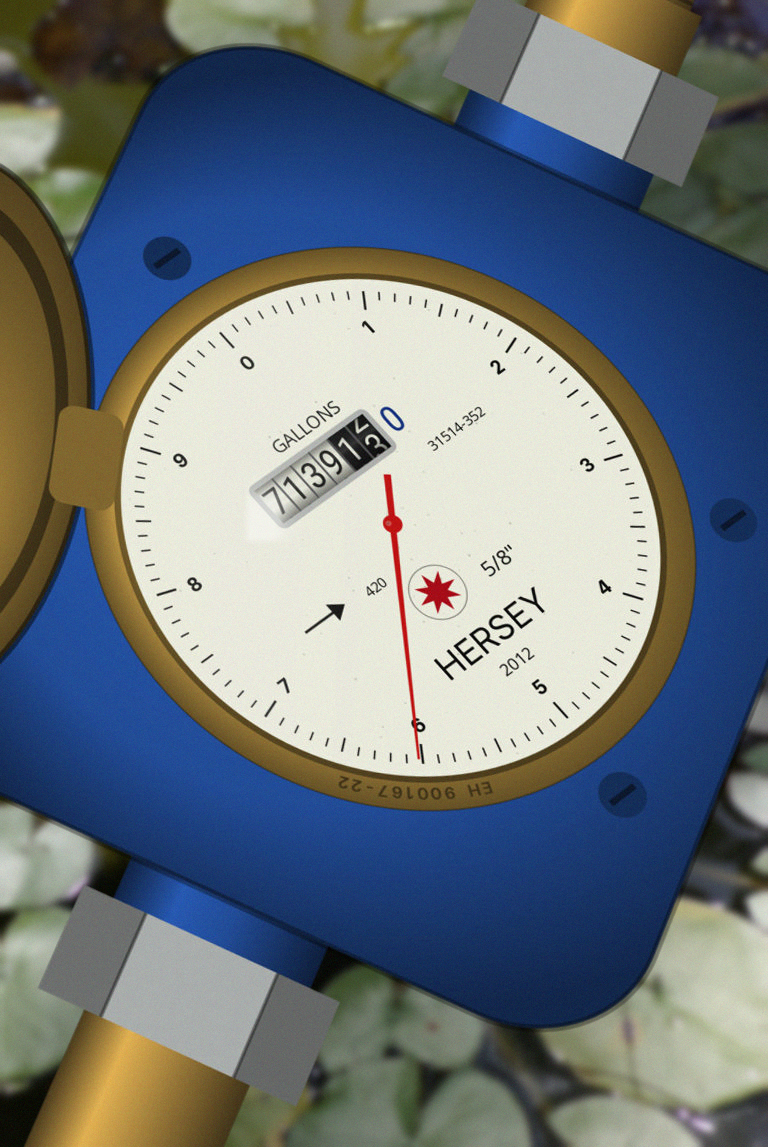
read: **7139126.0** gal
